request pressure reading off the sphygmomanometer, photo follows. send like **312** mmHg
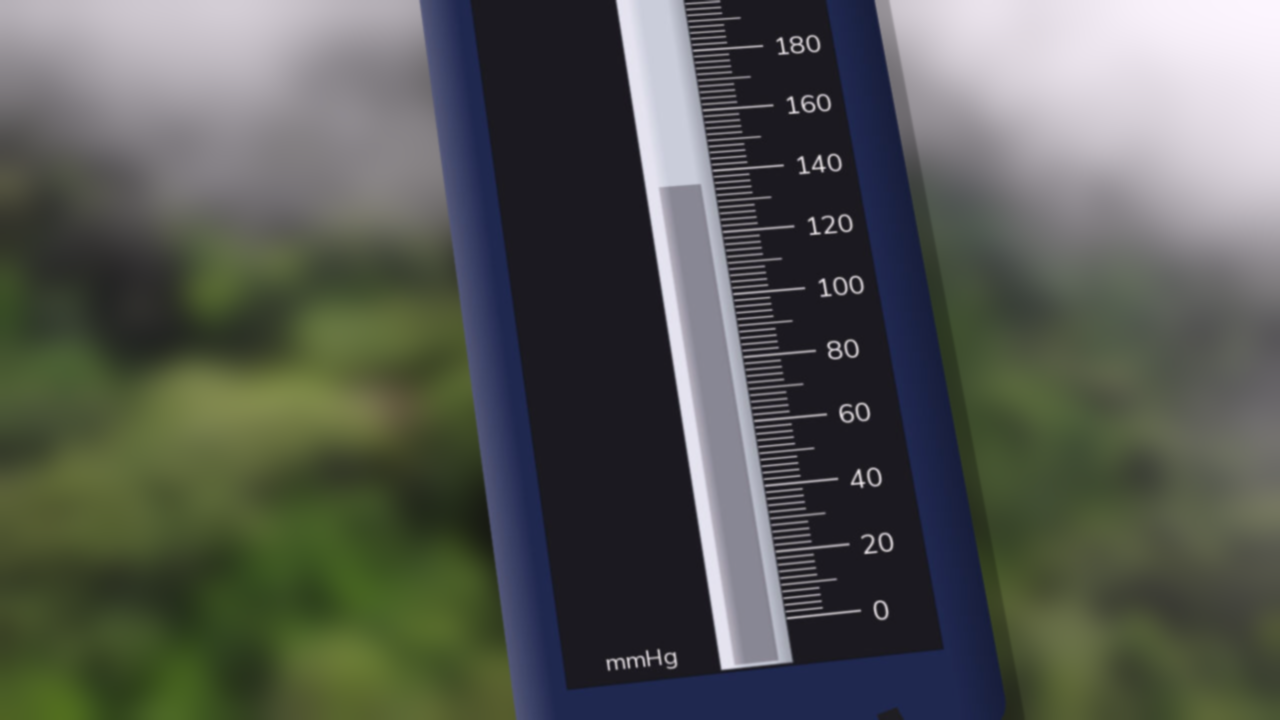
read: **136** mmHg
